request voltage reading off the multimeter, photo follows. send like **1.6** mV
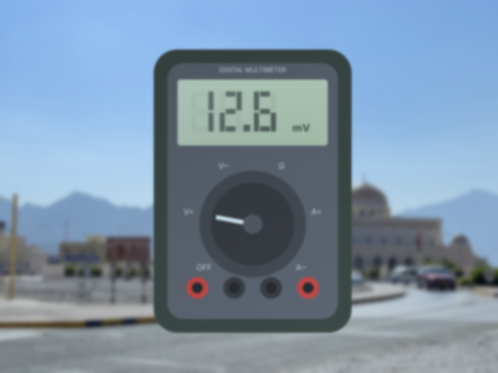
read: **12.6** mV
